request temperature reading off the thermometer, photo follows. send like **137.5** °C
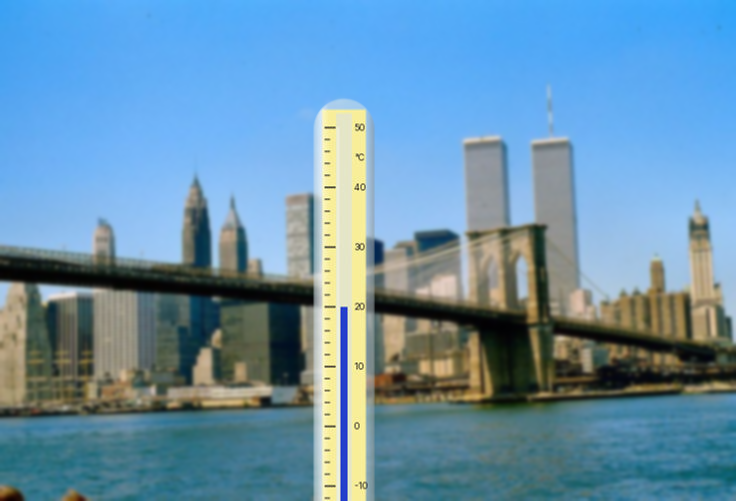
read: **20** °C
